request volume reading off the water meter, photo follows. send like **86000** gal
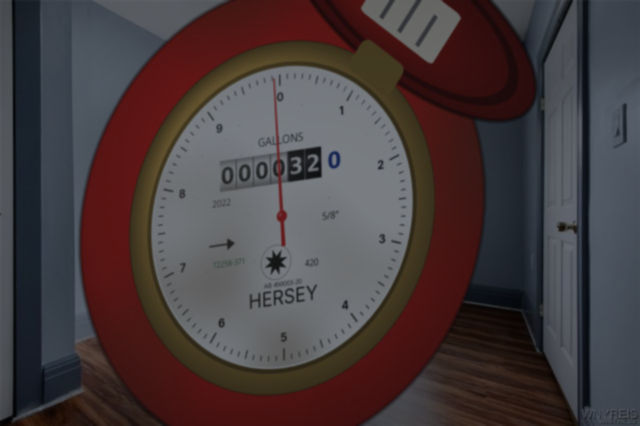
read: **319.9** gal
